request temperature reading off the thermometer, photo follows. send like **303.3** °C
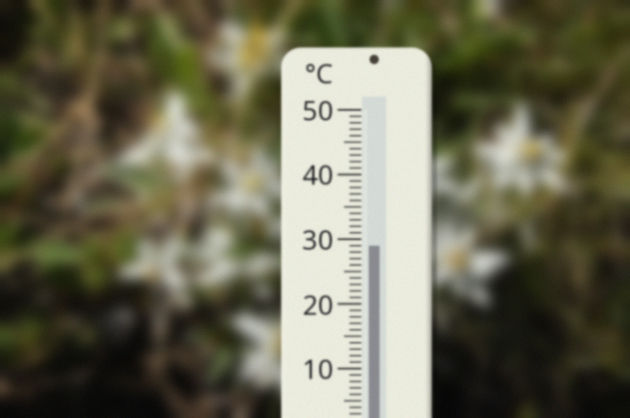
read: **29** °C
